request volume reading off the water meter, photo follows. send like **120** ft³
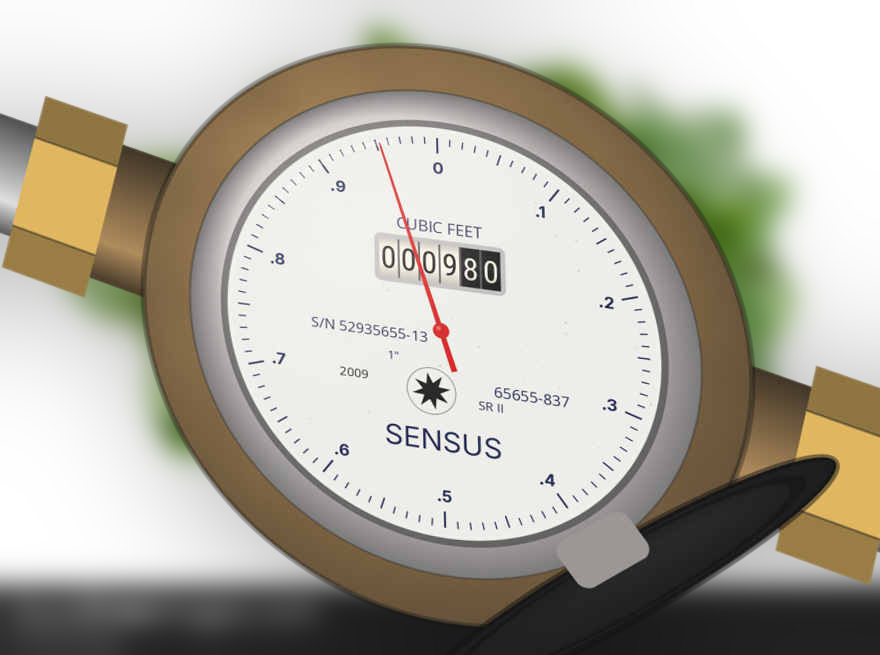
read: **979.95** ft³
